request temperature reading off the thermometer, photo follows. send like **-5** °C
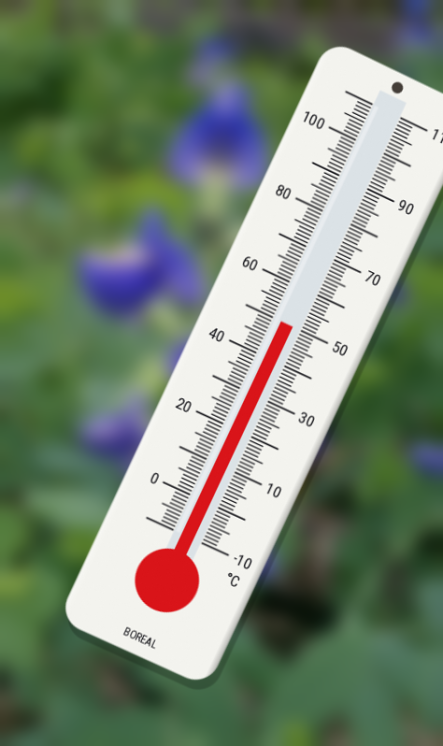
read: **50** °C
